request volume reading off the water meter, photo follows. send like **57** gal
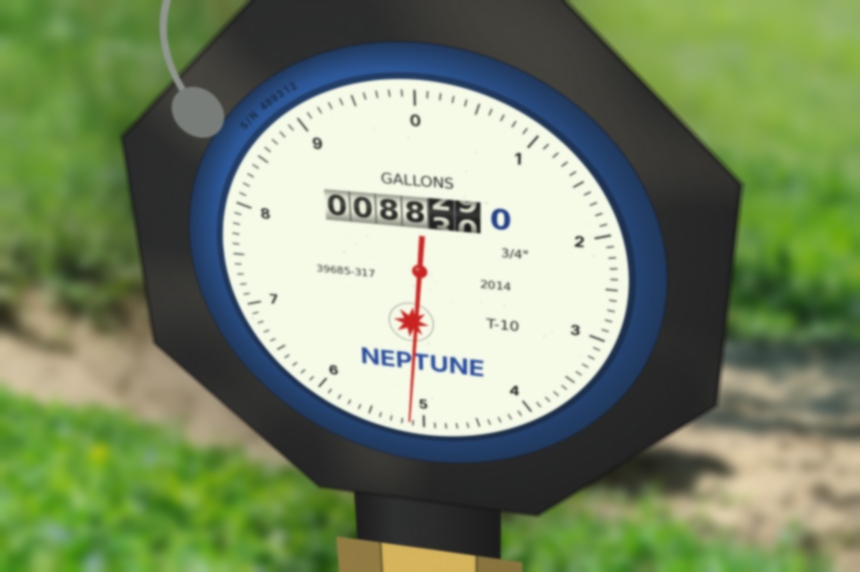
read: **88295.1** gal
